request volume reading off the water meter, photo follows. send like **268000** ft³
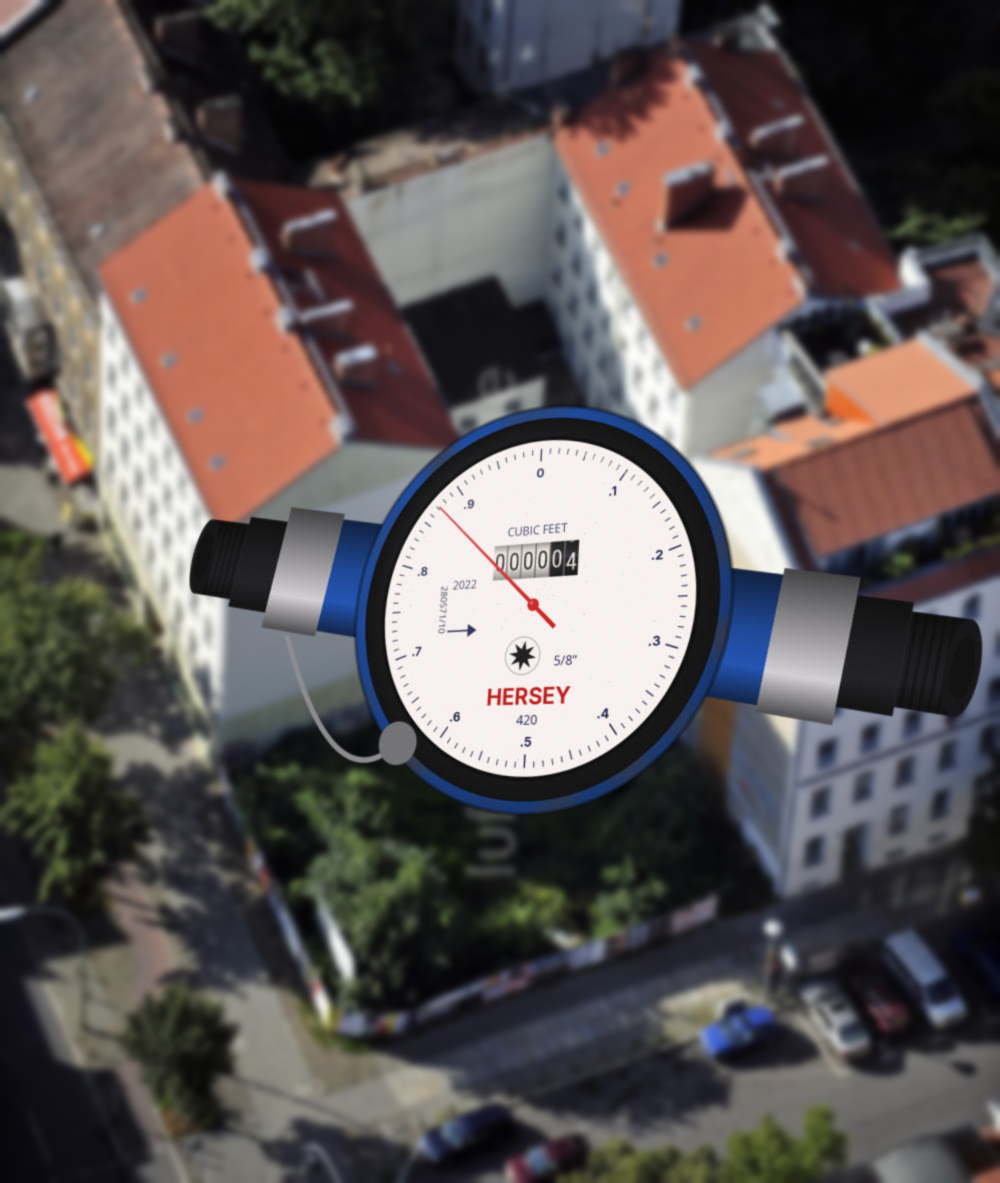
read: **3.87** ft³
